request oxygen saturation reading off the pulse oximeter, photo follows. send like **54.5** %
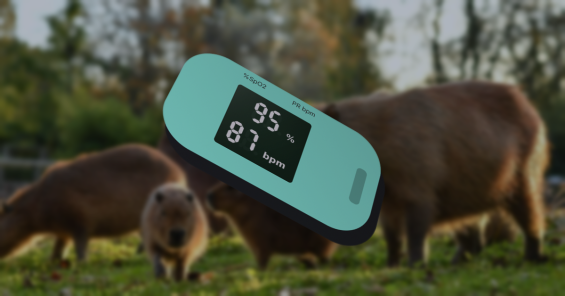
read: **95** %
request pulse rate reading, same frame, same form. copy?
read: **87** bpm
